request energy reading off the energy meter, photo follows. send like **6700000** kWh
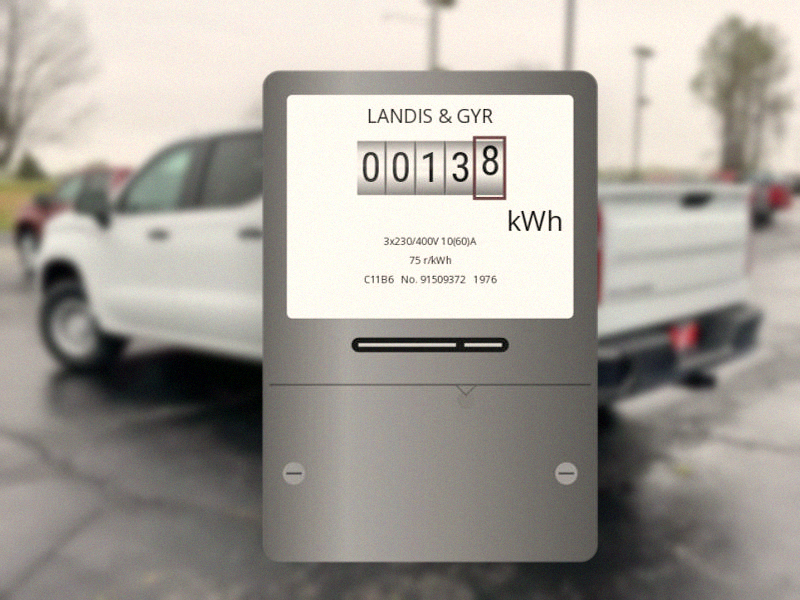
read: **13.8** kWh
